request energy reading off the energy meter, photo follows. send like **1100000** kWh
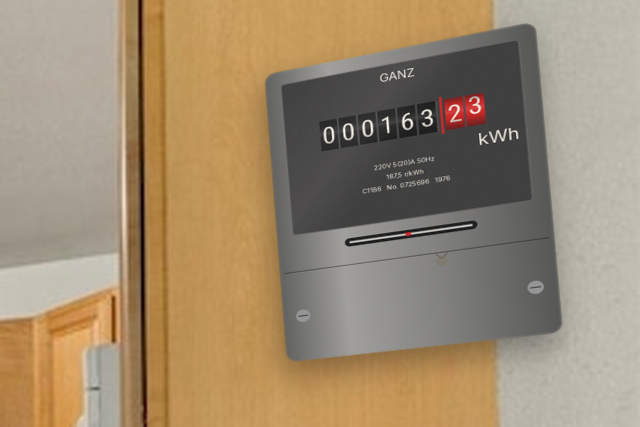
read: **163.23** kWh
